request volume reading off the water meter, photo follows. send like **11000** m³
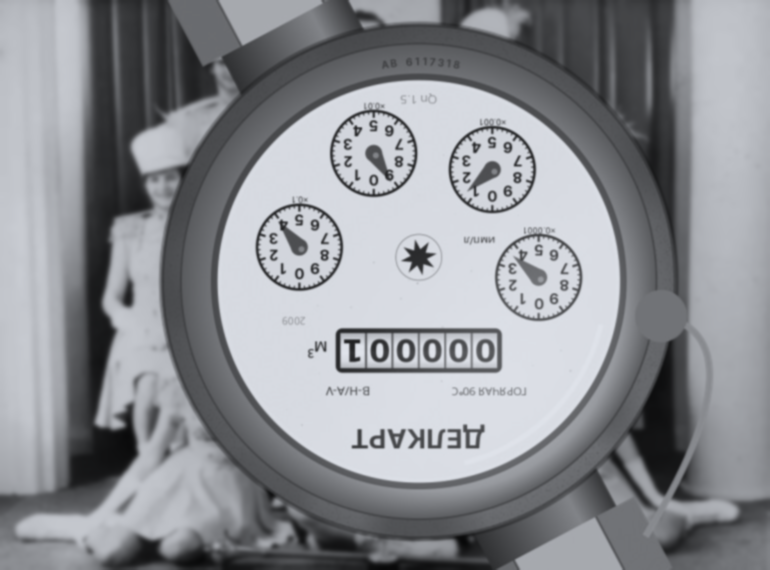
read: **1.3913** m³
